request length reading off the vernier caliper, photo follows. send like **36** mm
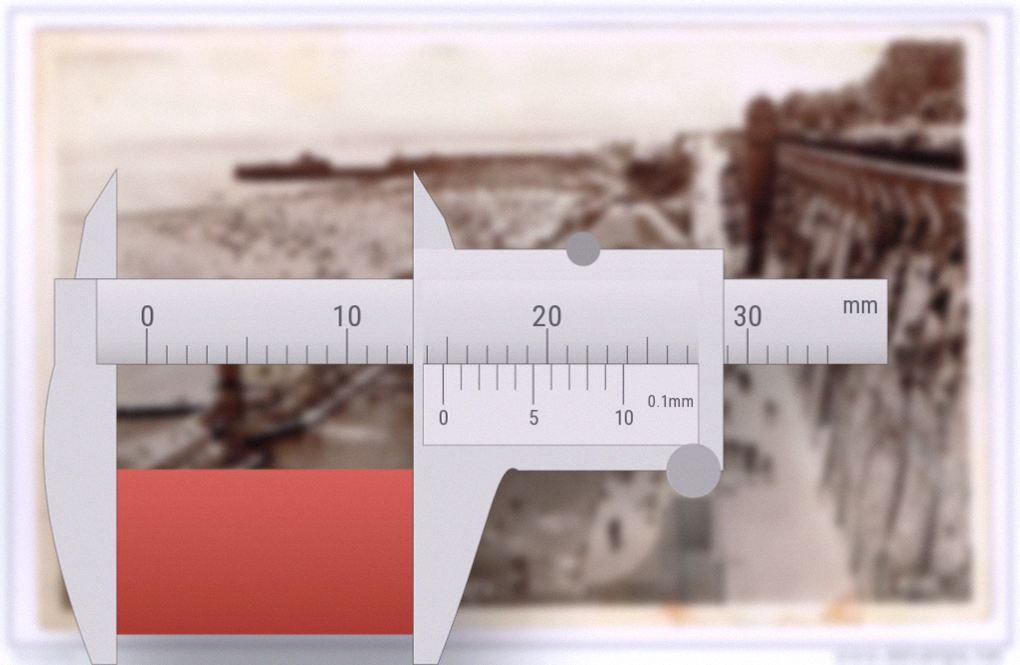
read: **14.8** mm
